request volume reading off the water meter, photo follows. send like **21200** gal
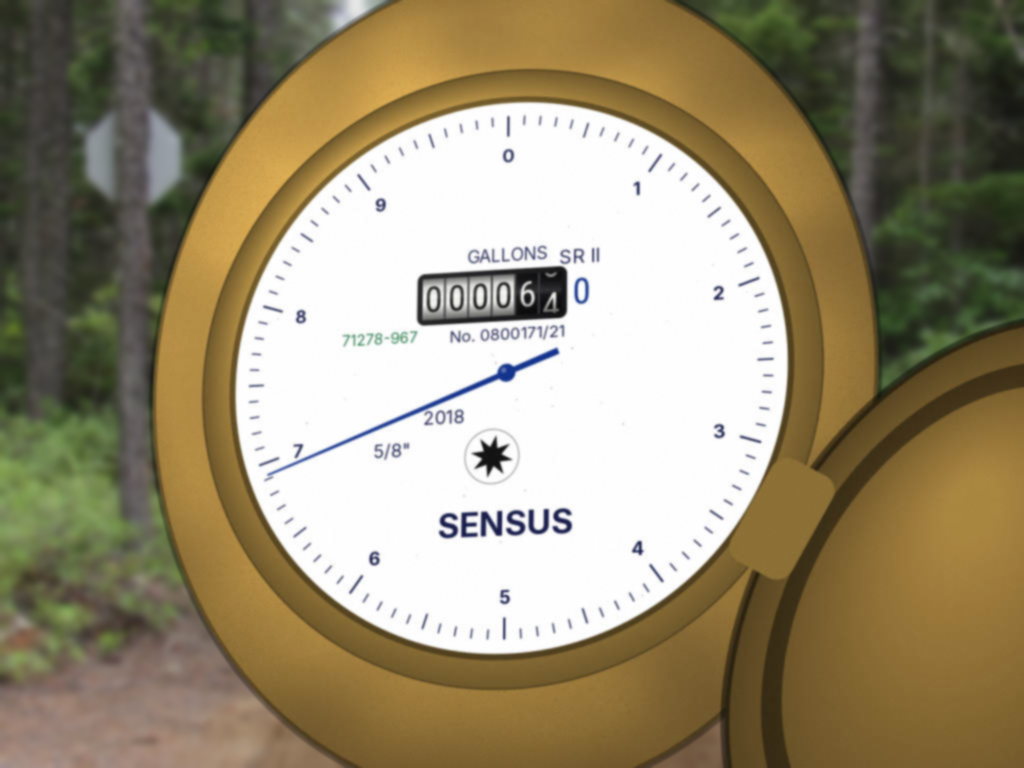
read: **636.9** gal
